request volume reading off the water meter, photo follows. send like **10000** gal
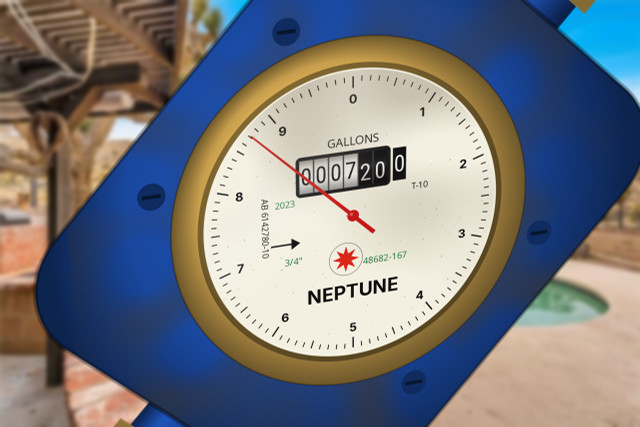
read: **7198.7** gal
